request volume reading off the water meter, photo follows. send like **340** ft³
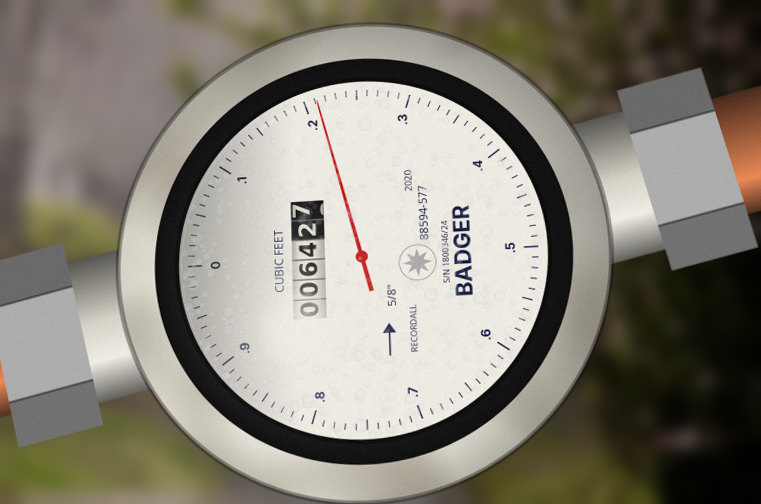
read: **6427.21** ft³
